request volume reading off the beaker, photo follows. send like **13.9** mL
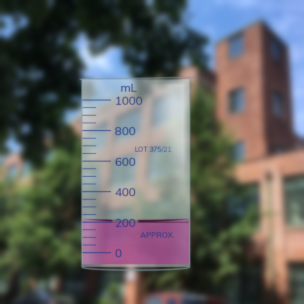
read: **200** mL
